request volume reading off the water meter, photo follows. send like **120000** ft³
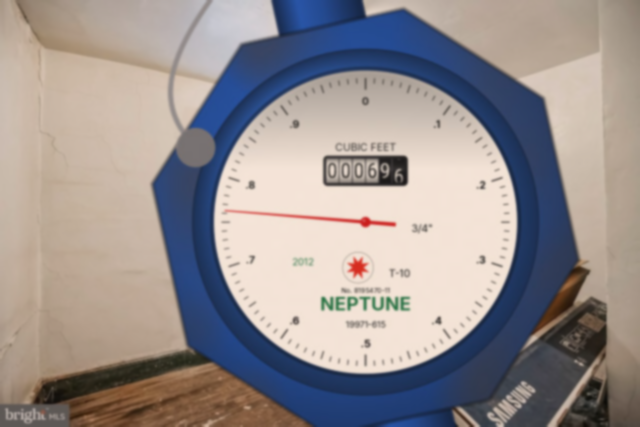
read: **695.76** ft³
